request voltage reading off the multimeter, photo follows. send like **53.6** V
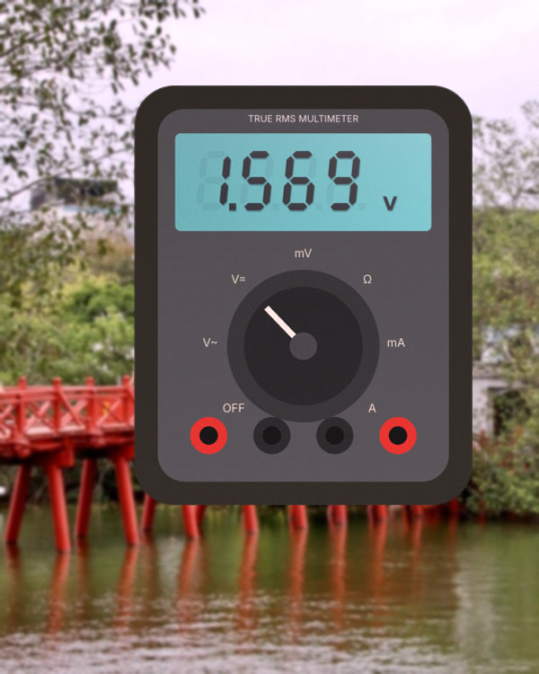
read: **1.569** V
